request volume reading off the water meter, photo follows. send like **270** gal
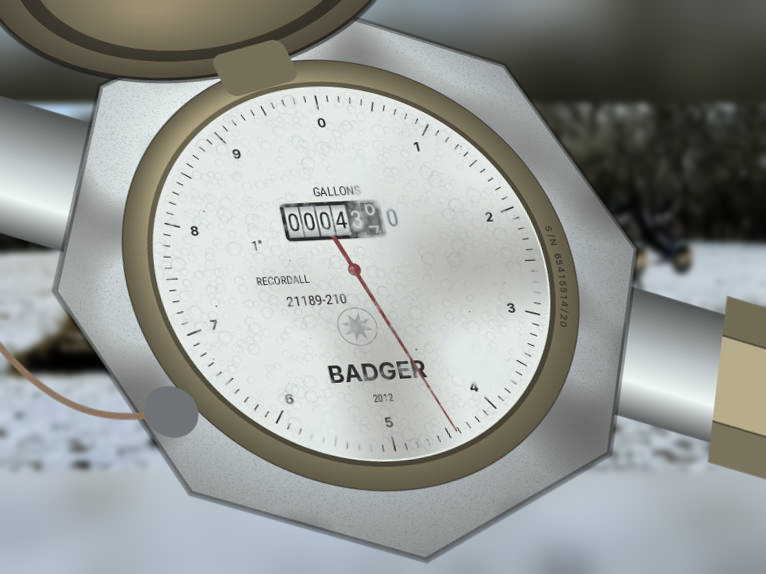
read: **4364.4** gal
